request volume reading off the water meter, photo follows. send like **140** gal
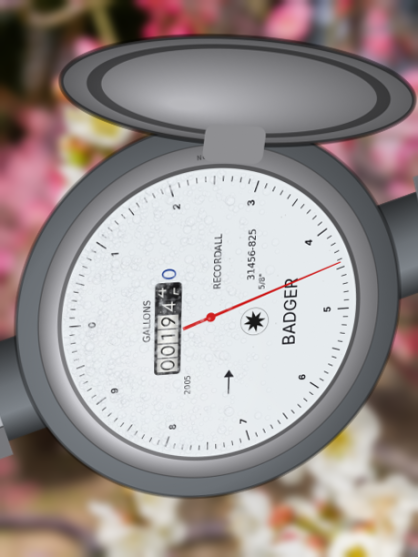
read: **19444.4** gal
